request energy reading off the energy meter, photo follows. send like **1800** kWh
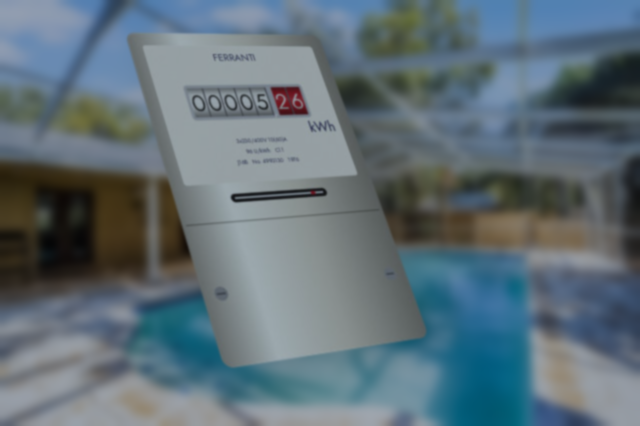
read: **5.26** kWh
